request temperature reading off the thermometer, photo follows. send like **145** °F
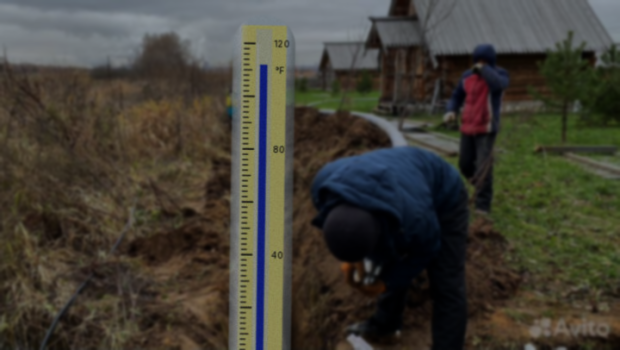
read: **112** °F
